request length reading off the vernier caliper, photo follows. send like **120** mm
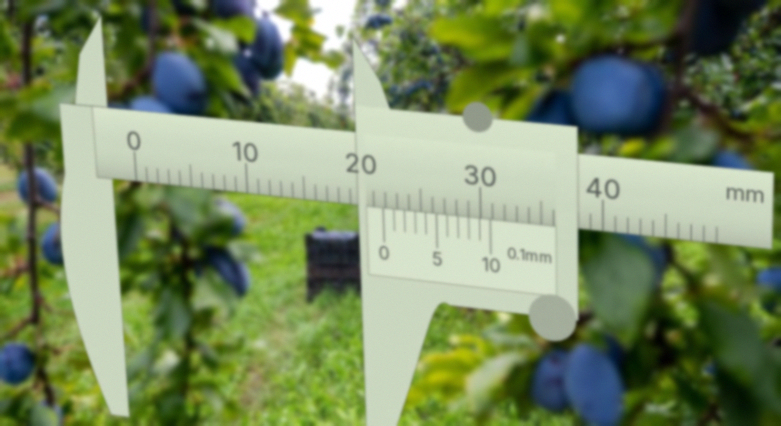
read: **21.8** mm
